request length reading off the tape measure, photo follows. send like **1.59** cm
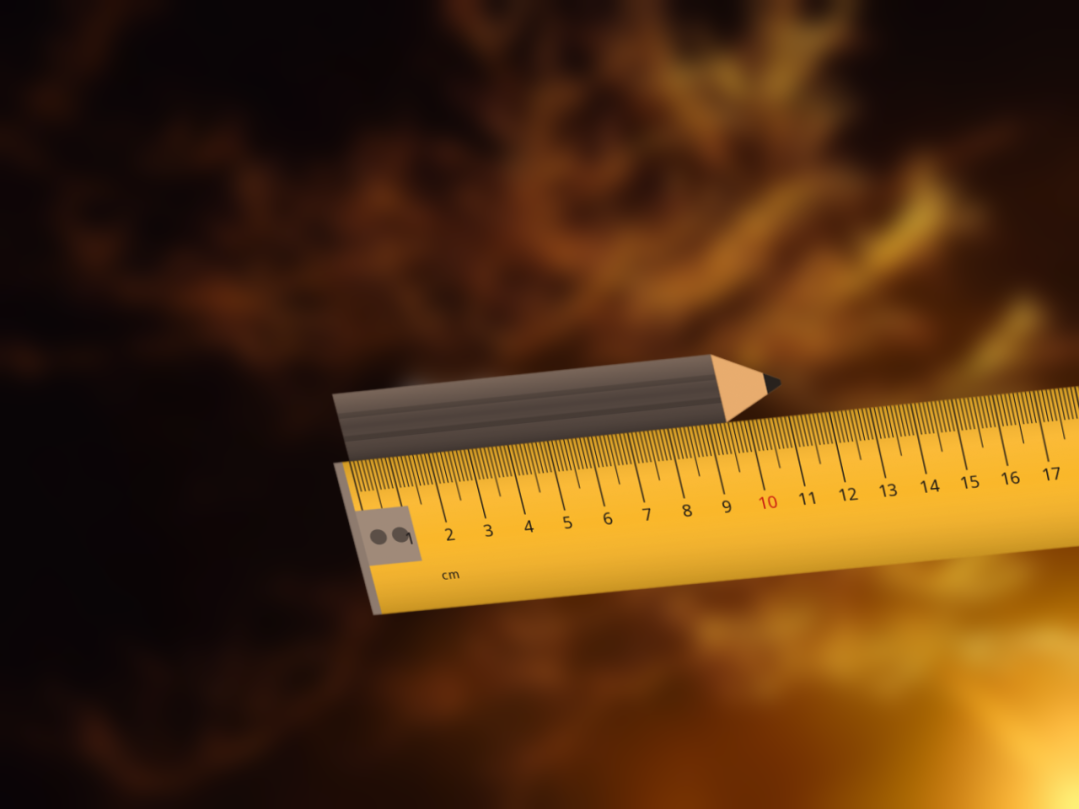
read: **11** cm
